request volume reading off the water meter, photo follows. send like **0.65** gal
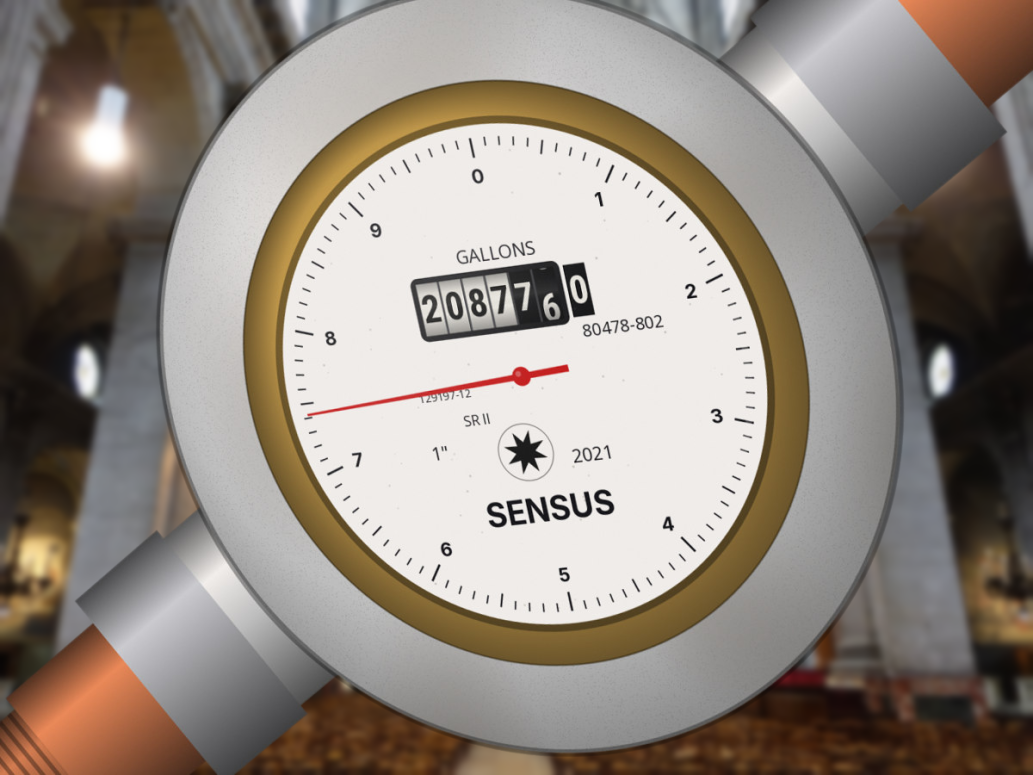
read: **2087757.4** gal
